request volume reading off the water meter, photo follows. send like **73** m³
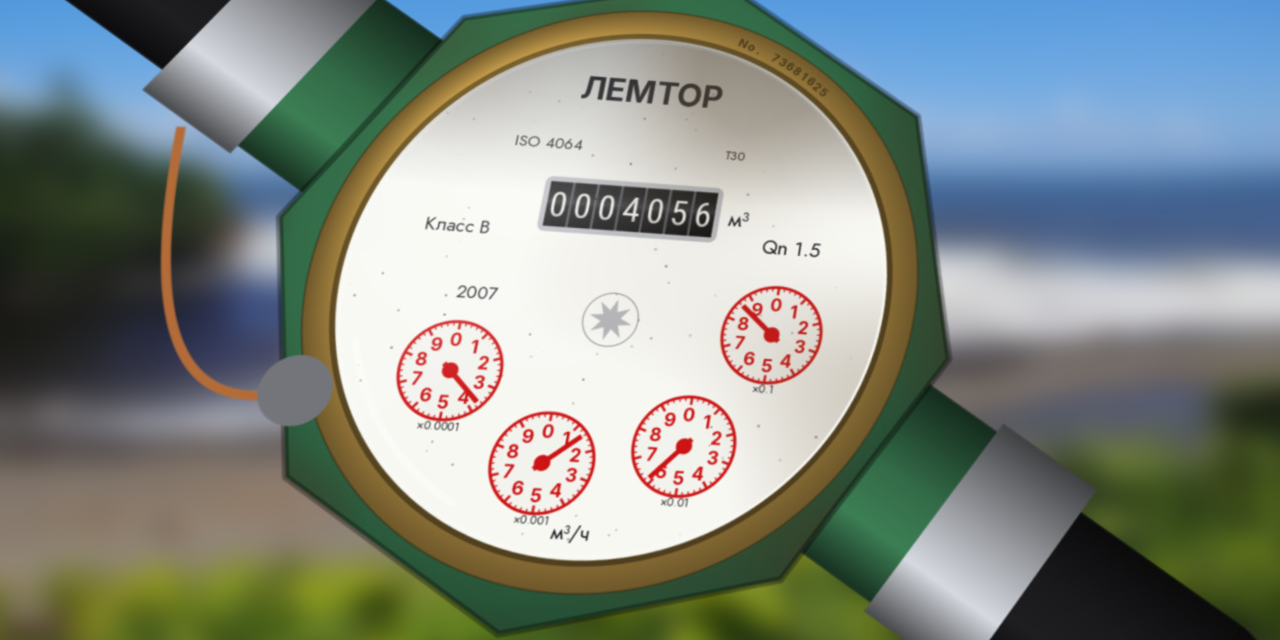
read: **4056.8613** m³
